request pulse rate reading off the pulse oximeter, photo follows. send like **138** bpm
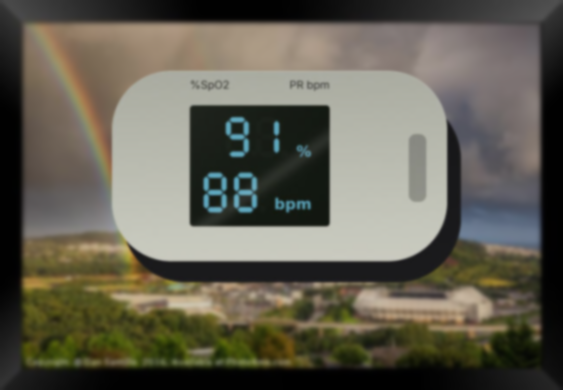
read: **88** bpm
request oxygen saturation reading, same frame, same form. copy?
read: **91** %
